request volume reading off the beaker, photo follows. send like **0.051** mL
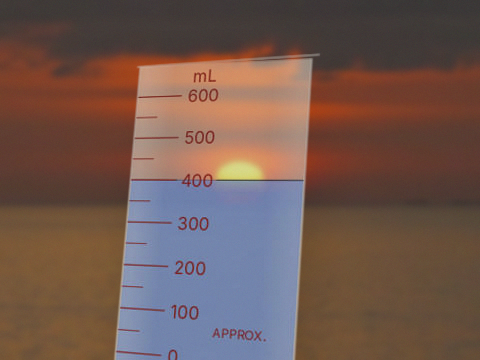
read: **400** mL
